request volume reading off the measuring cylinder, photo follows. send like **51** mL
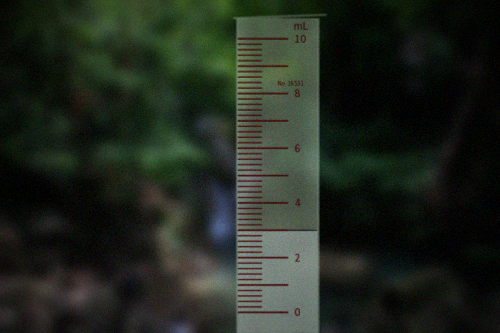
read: **3** mL
